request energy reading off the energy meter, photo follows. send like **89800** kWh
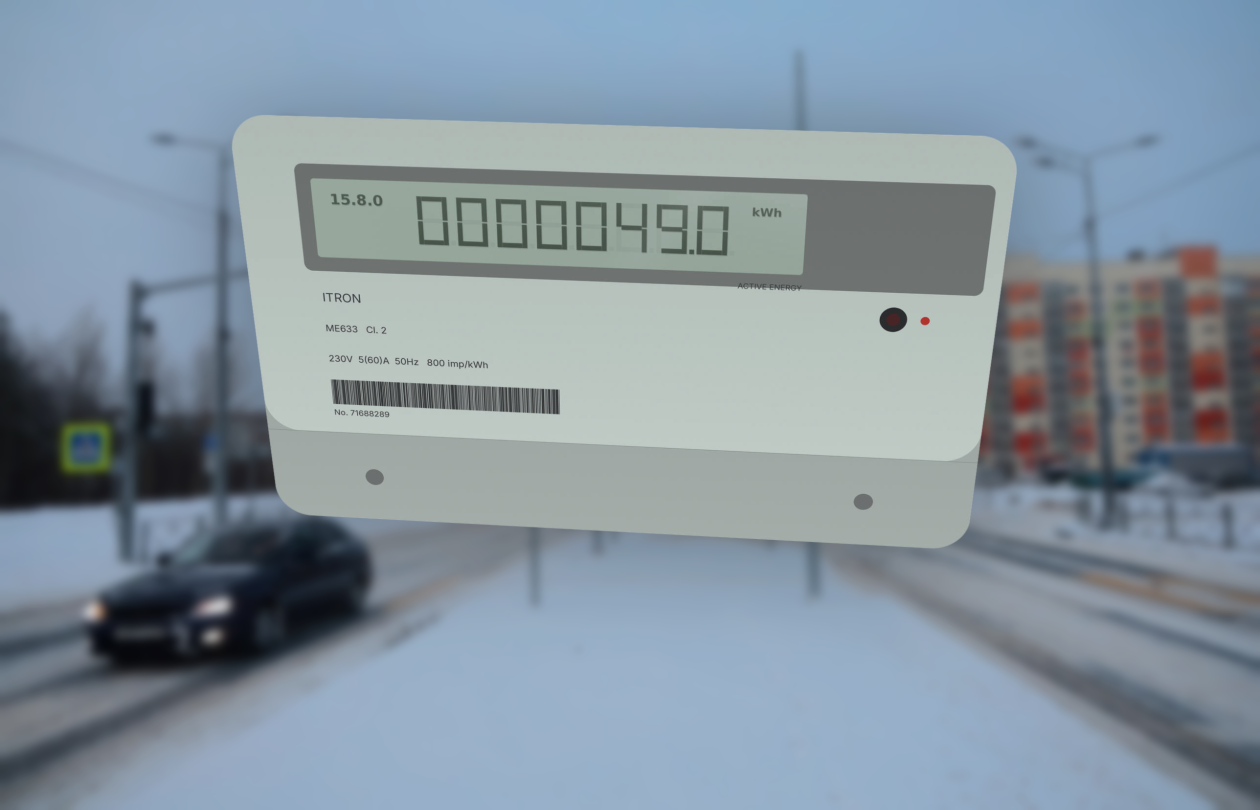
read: **49.0** kWh
